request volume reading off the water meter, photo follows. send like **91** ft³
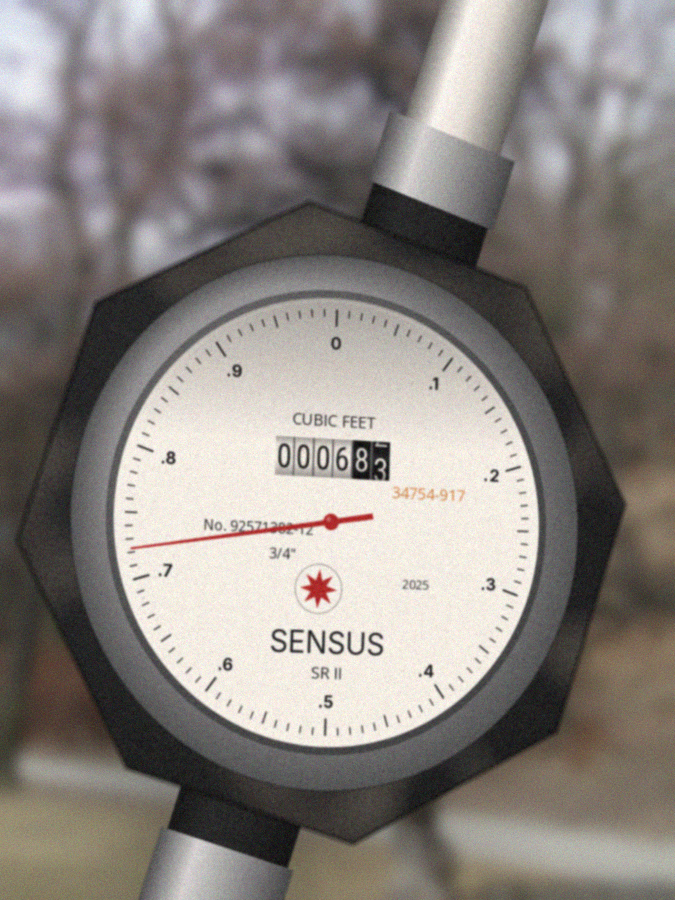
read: **682.72** ft³
